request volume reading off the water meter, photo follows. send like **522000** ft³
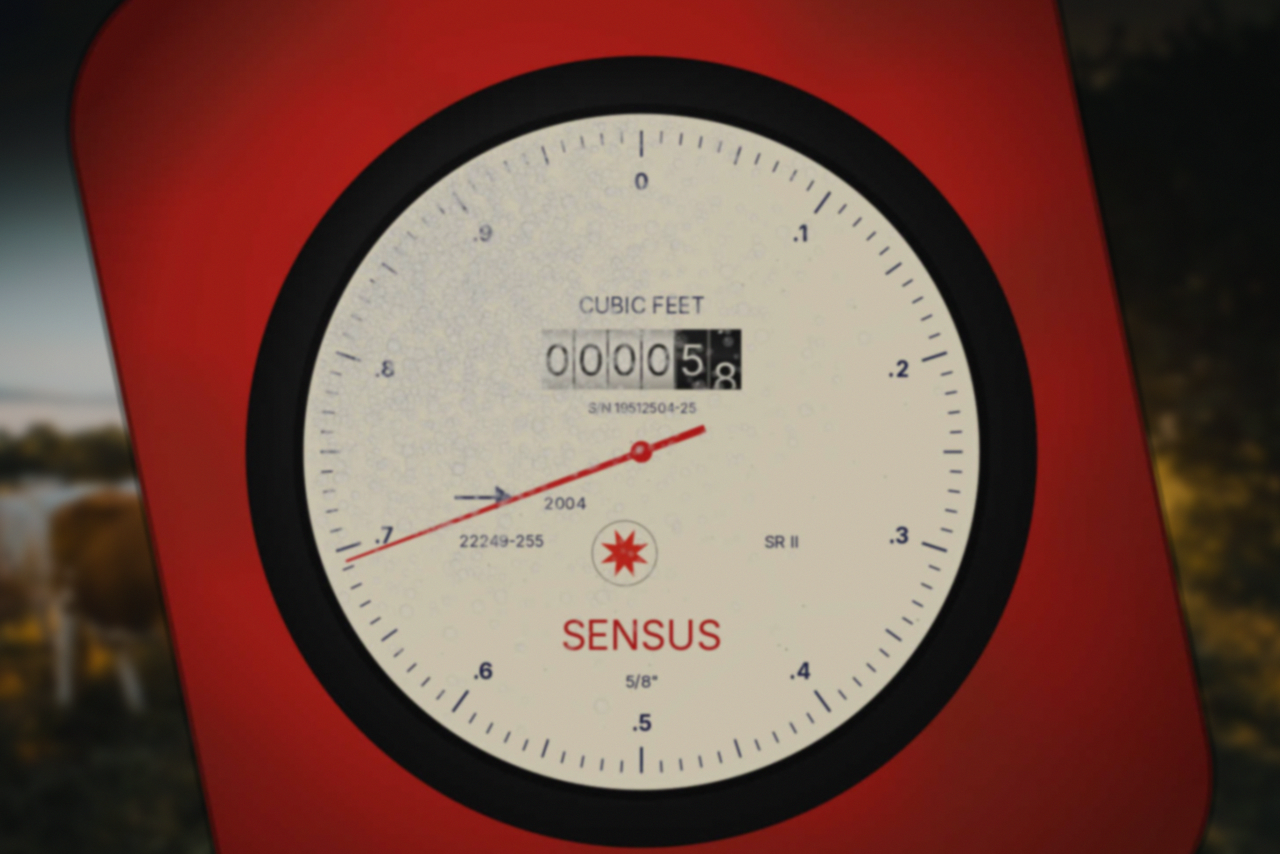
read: **57.69** ft³
